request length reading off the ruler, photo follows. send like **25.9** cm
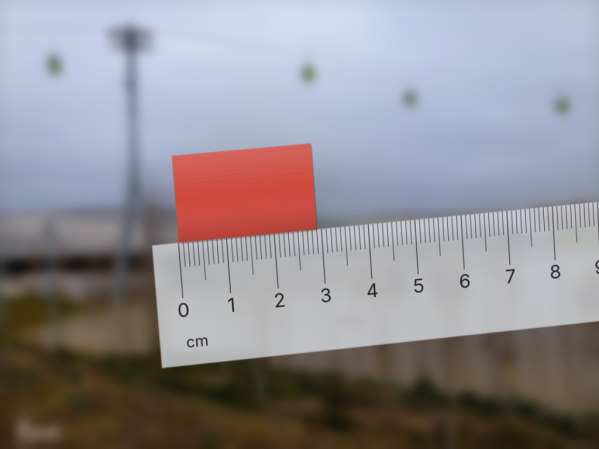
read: **2.9** cm
